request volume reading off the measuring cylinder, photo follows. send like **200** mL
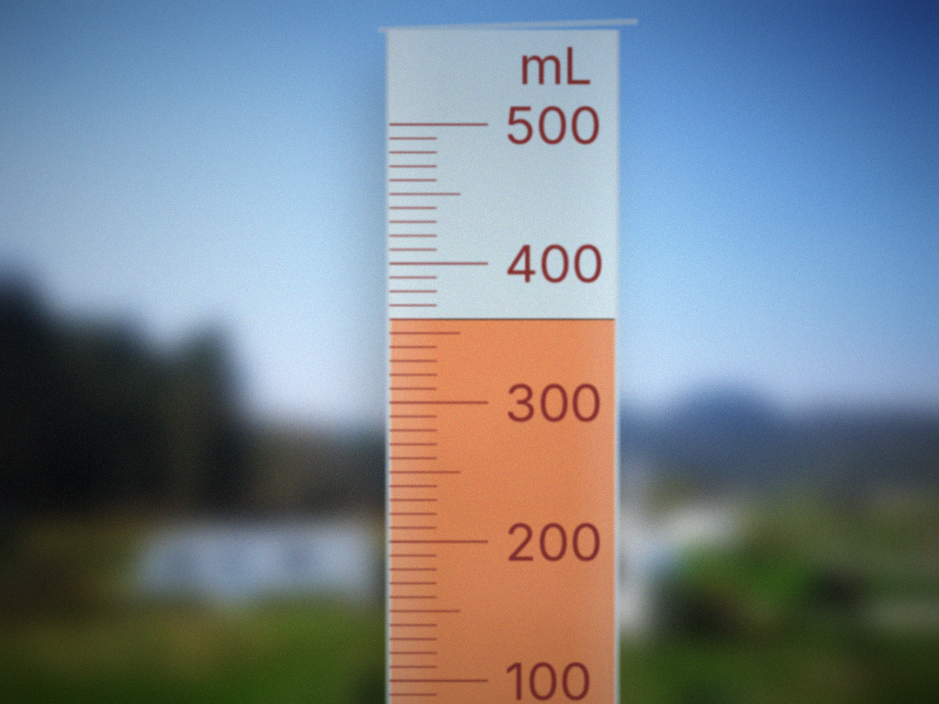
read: **360** mL
